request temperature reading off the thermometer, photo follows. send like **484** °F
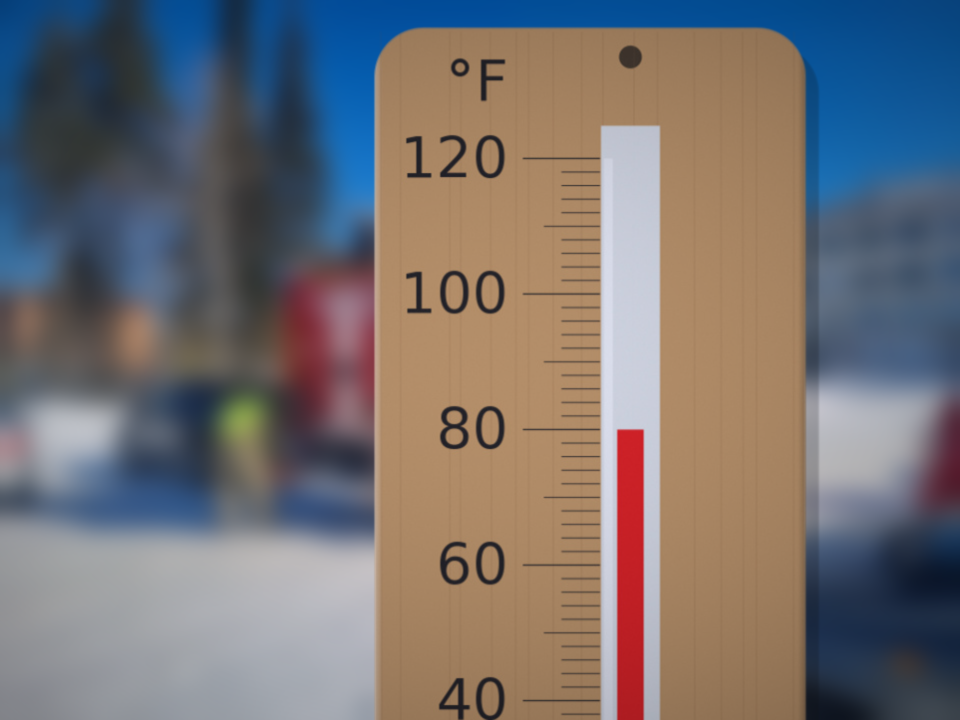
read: **80** °F
